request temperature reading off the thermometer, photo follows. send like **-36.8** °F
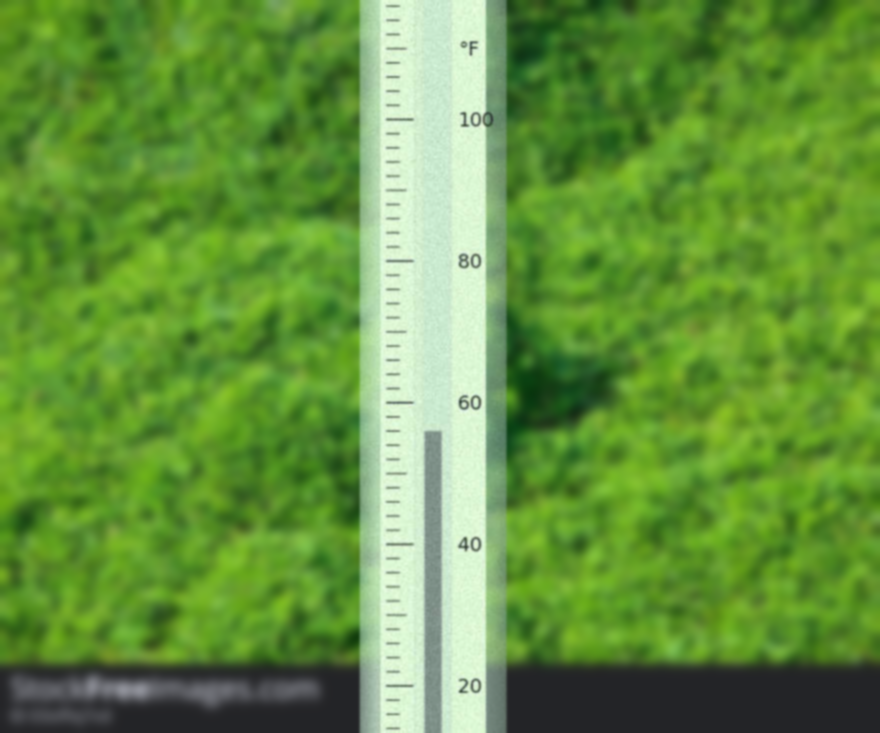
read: **56** °F
